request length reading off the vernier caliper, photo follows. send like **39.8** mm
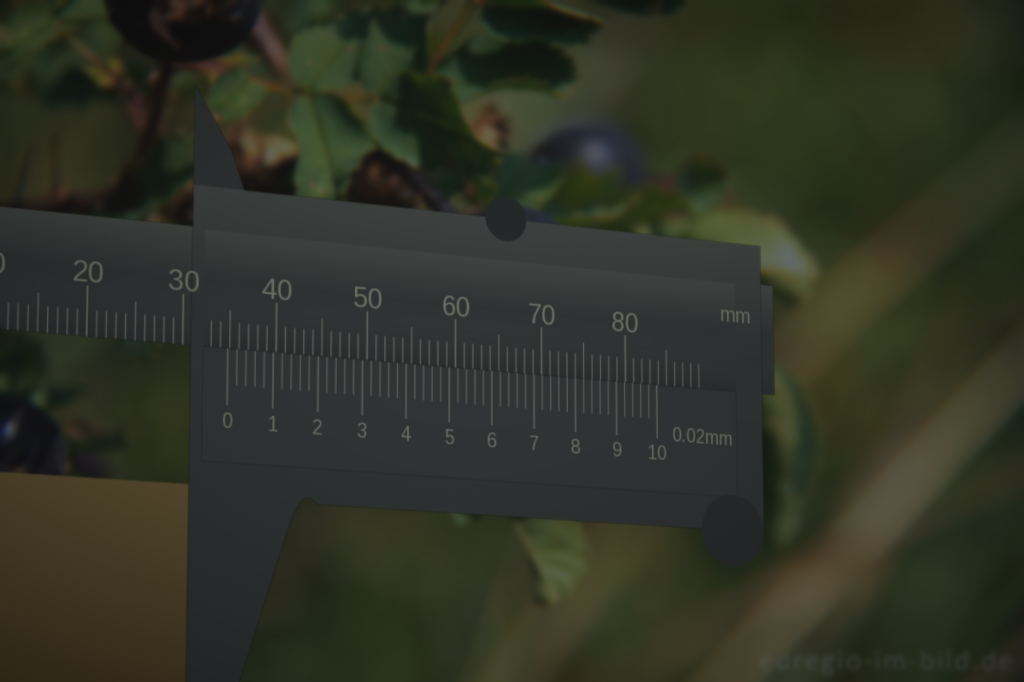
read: **34.8** mm
